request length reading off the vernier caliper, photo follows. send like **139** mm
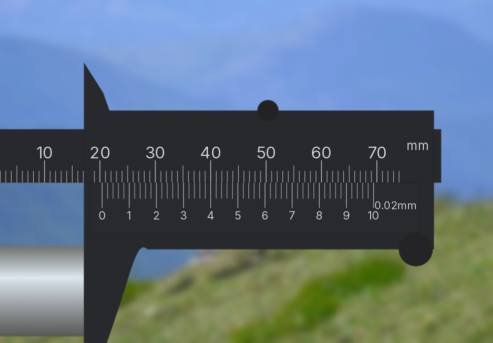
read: **20.4** mm
